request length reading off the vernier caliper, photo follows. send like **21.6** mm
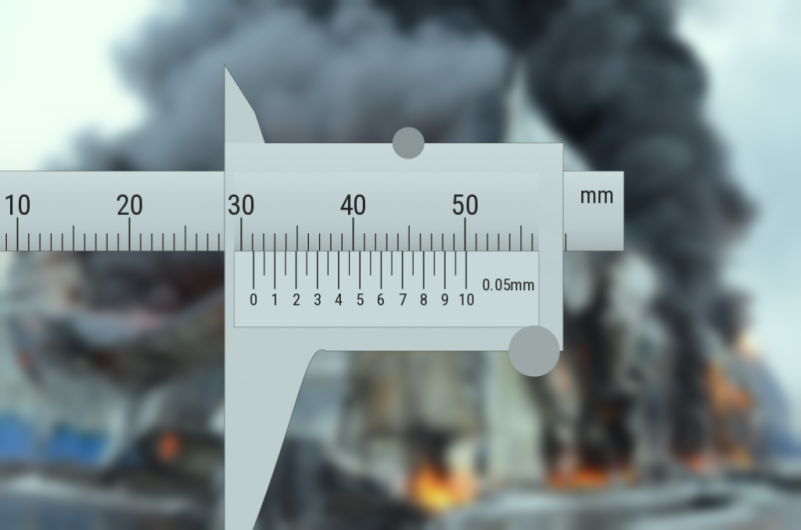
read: **31.1** mm
